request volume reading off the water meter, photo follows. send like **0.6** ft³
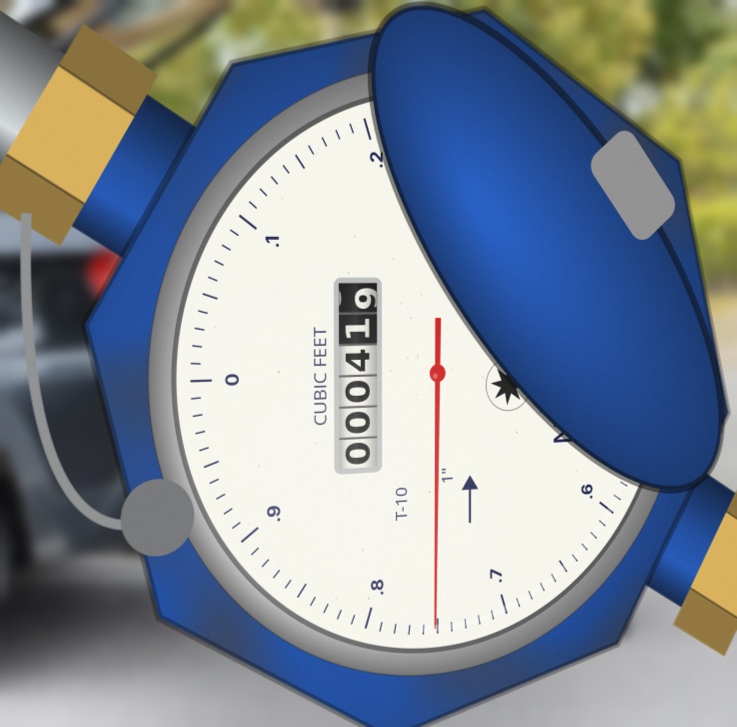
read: **418.75** ft³
